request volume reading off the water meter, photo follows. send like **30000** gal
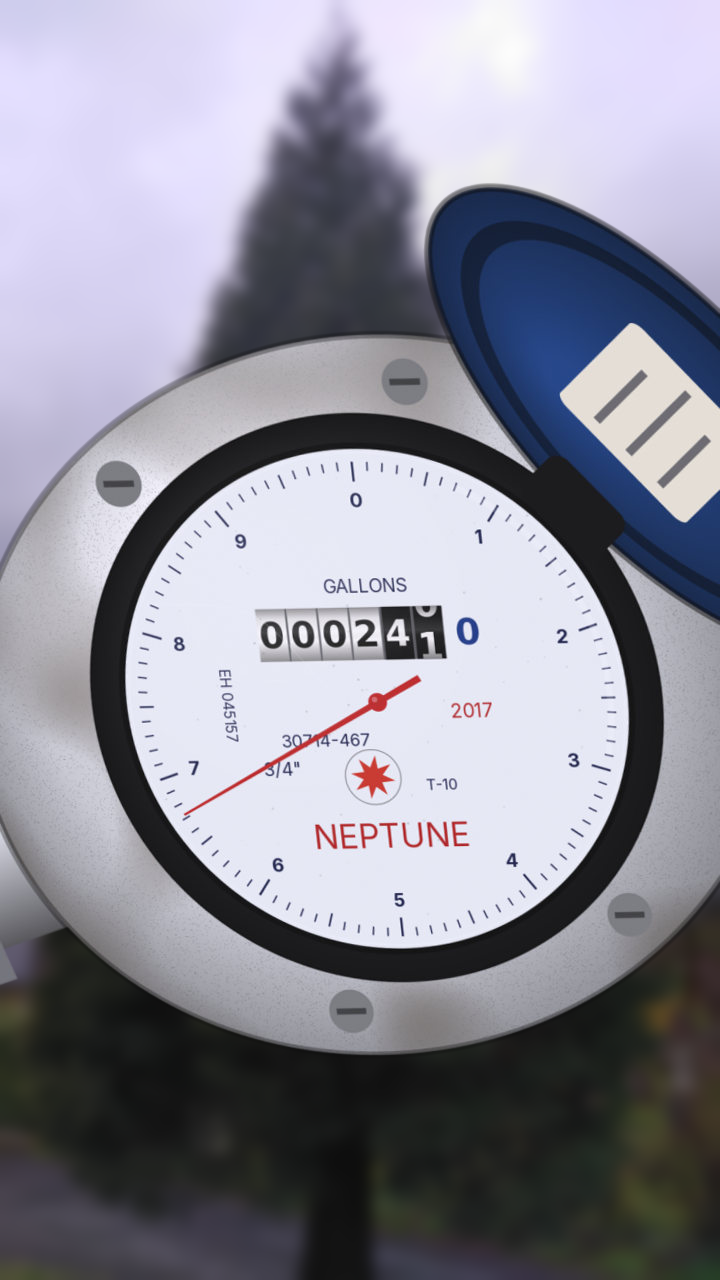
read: **2406.7** gal
